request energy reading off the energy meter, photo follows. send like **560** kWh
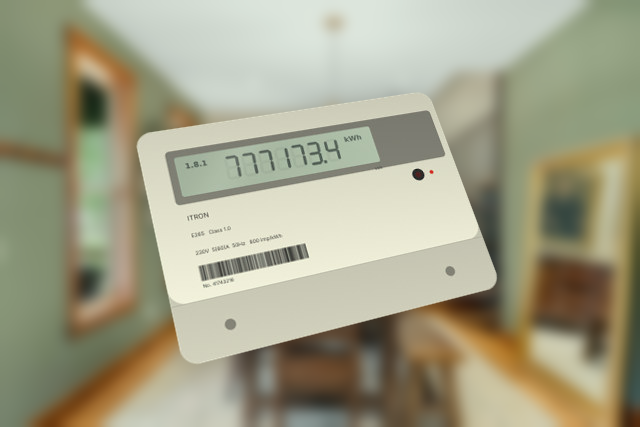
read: **777173.4** kWh
